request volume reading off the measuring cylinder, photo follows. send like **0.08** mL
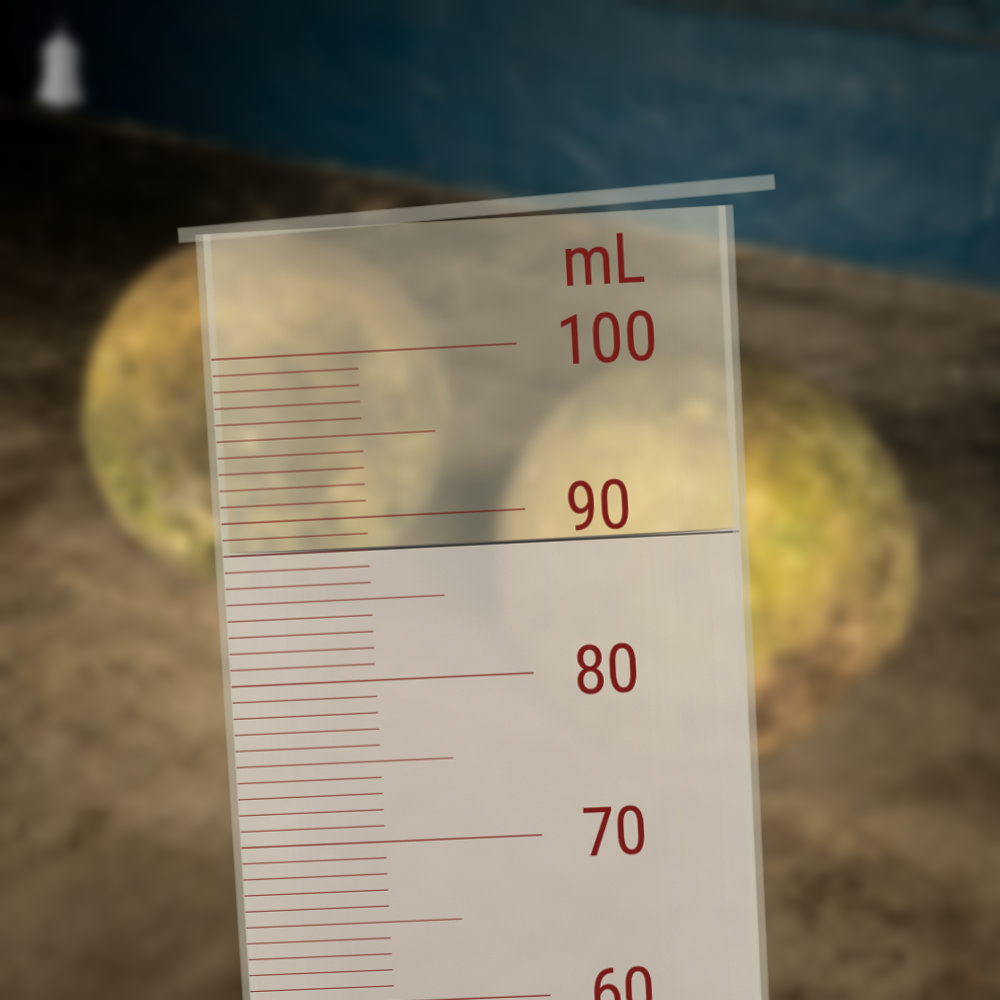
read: **88** mL
